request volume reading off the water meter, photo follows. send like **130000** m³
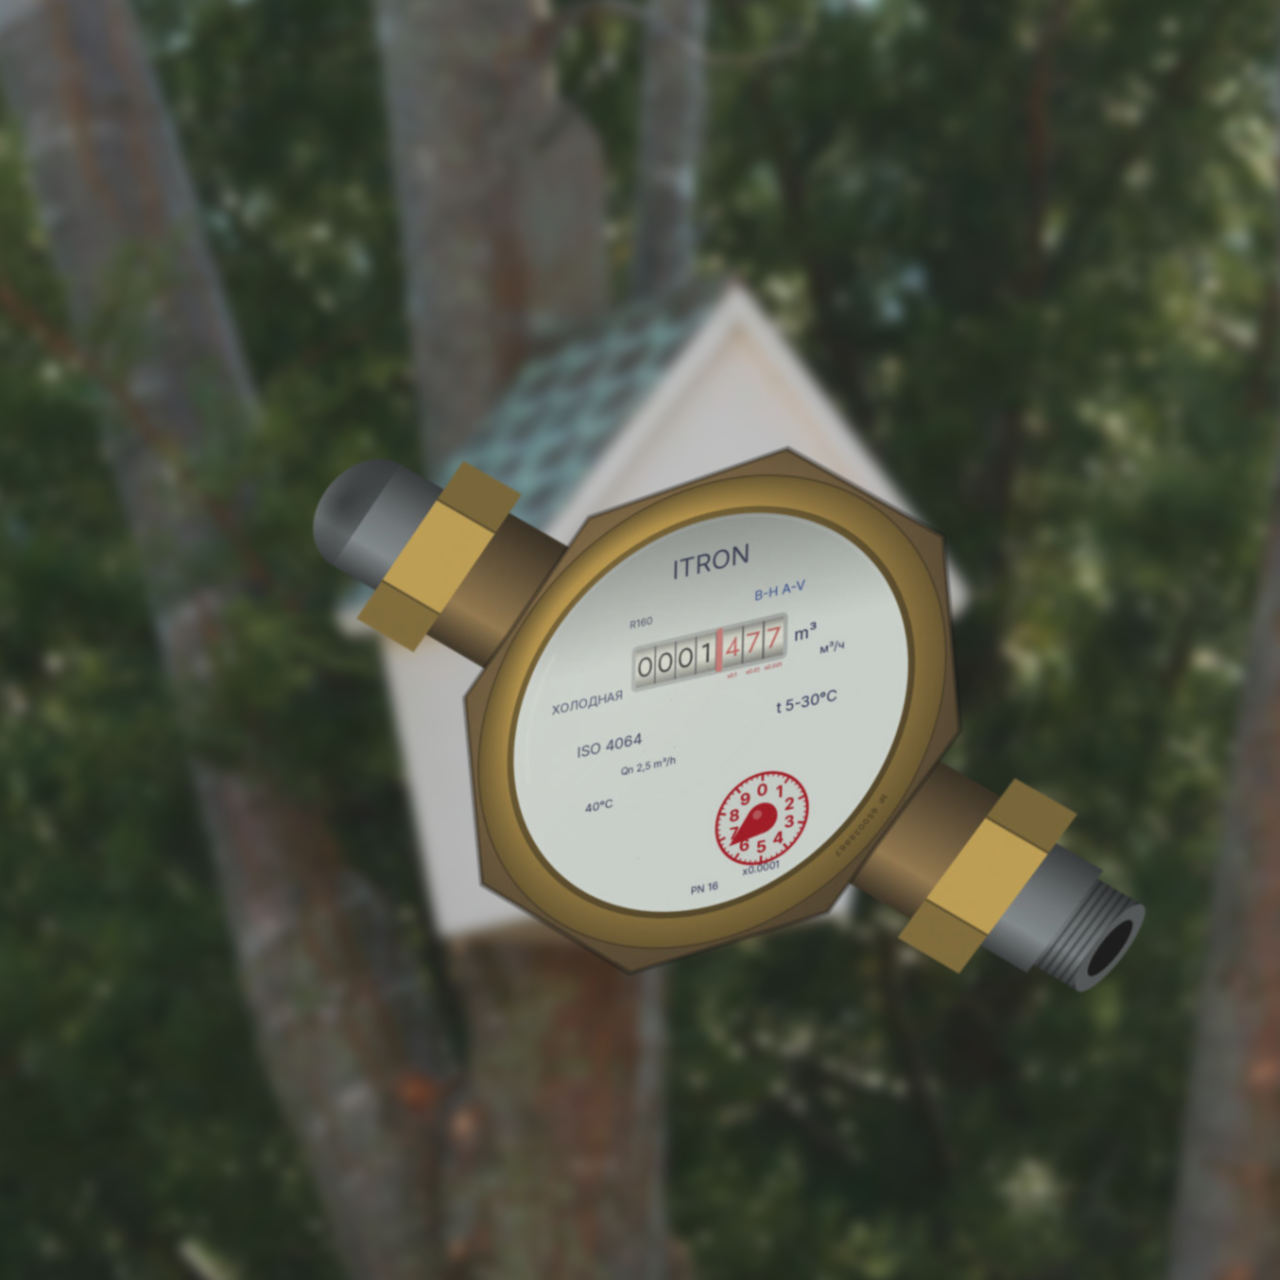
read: **1.4776** m³
